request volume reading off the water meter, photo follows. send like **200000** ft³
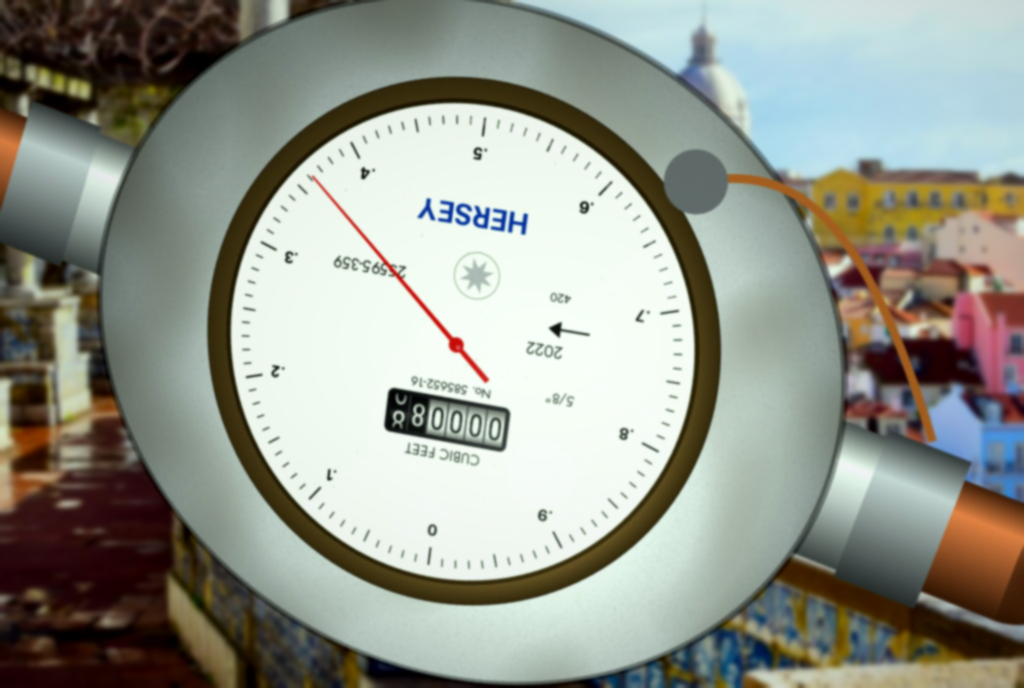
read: **88.36** ft³
